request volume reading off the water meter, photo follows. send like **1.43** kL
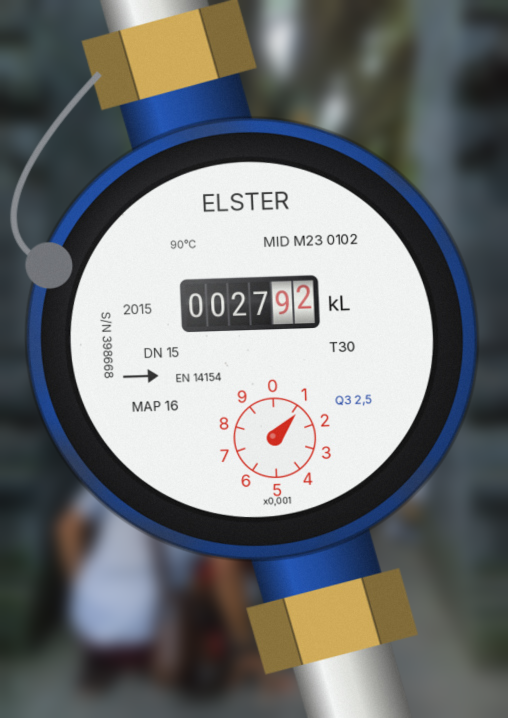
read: **27.921** kL
